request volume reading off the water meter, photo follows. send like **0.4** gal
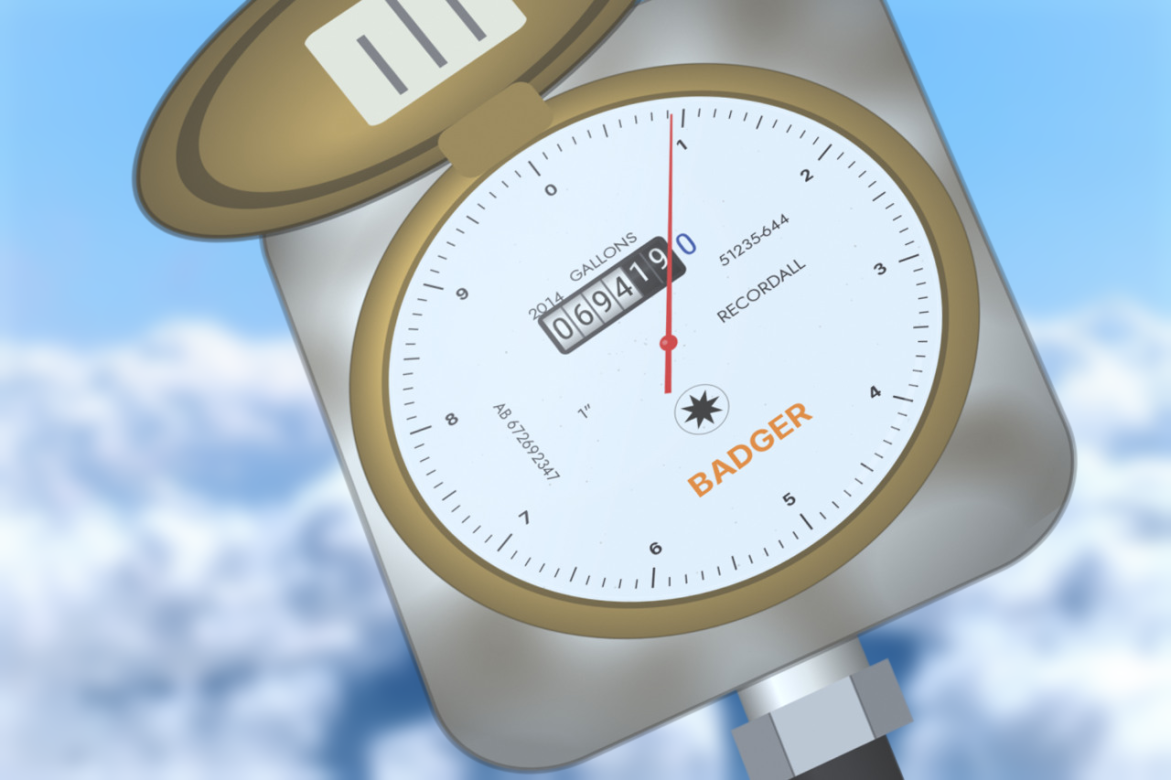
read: **694190.9** gal
